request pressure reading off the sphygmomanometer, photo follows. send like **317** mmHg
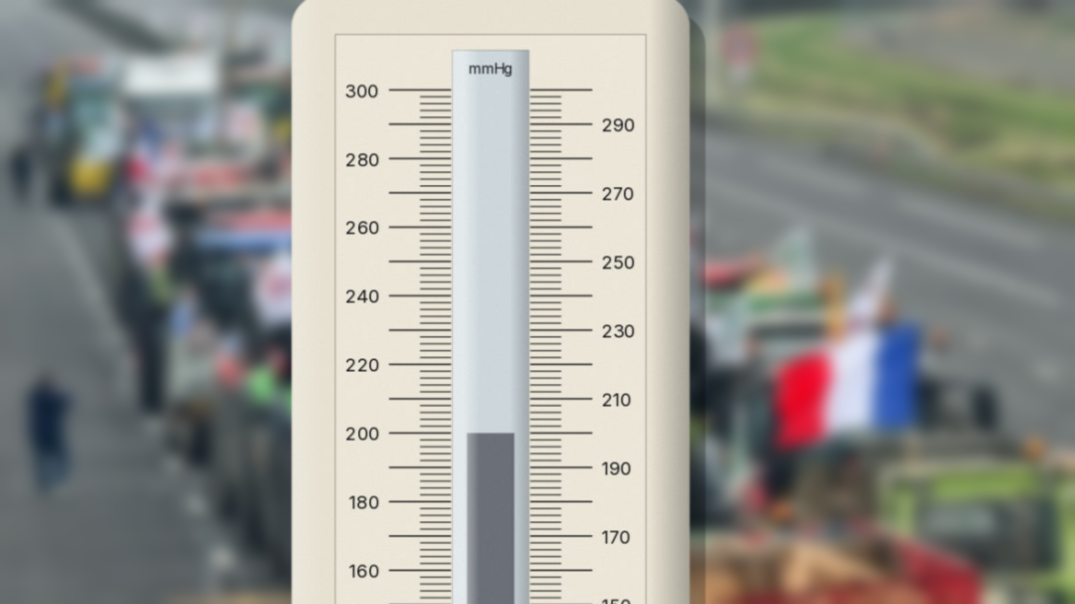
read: **200** mmHg
